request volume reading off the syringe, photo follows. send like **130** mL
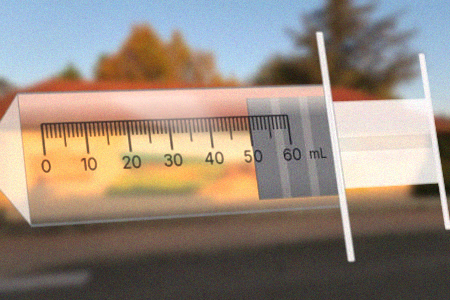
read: **50** mL
